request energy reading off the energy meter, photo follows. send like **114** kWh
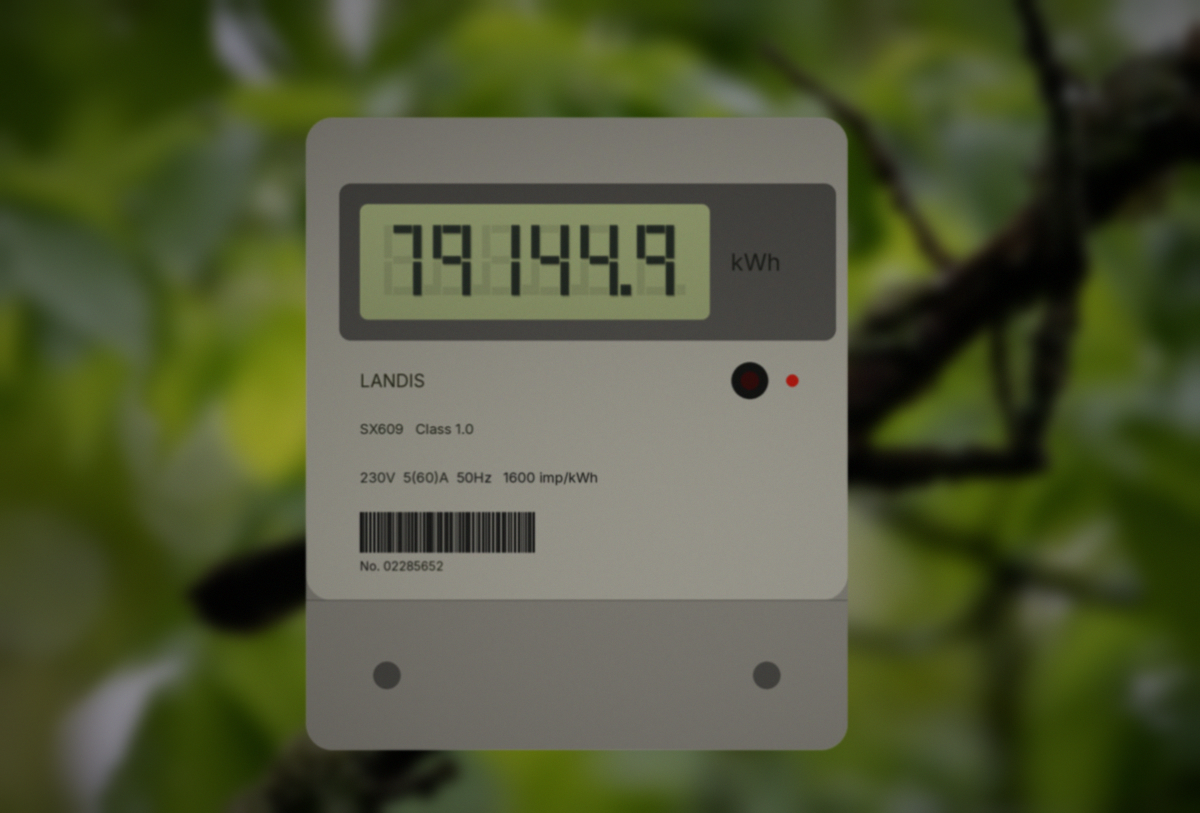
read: **79144.9** kWh
